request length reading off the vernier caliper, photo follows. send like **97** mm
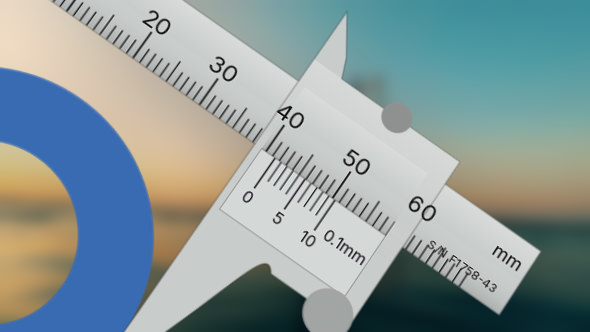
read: **41.4** mm
